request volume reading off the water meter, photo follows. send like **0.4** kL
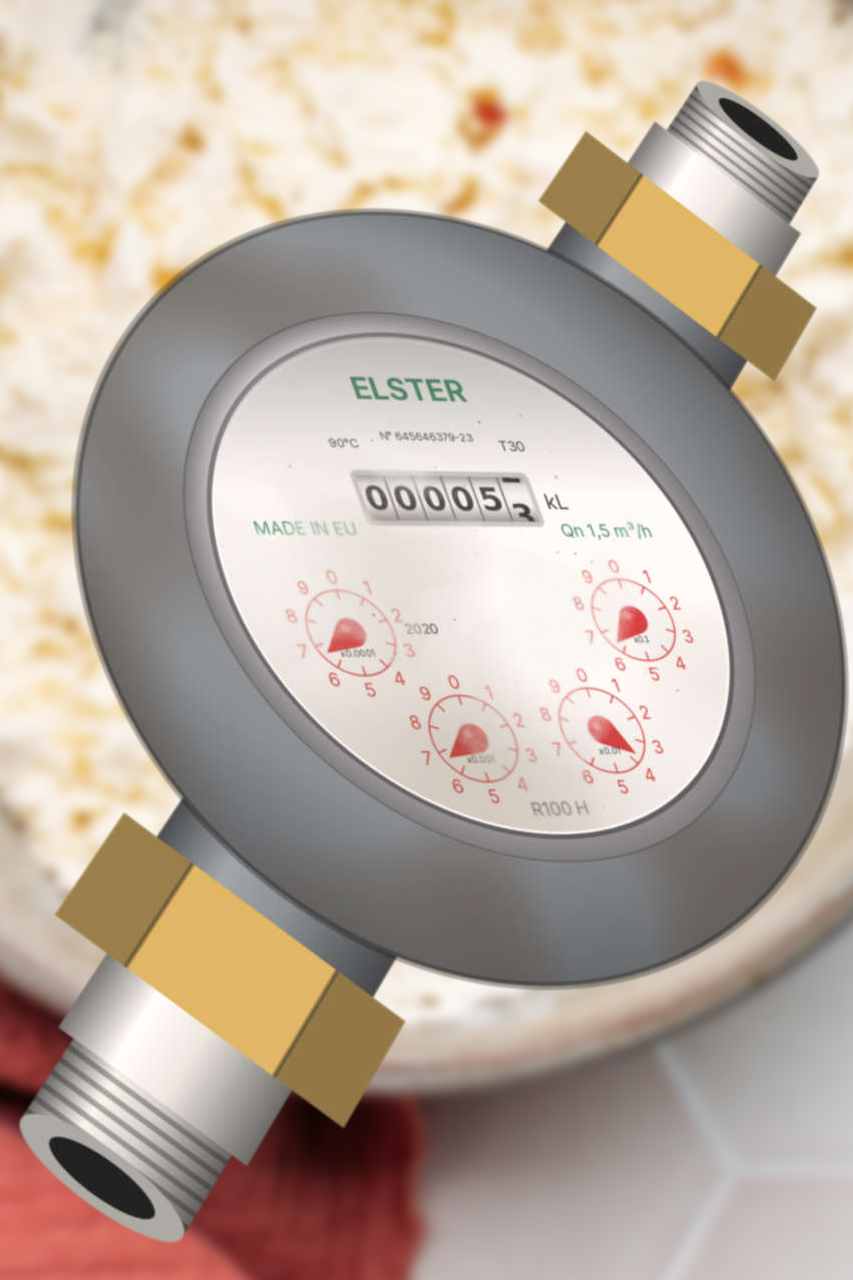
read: **52.6366** kL
